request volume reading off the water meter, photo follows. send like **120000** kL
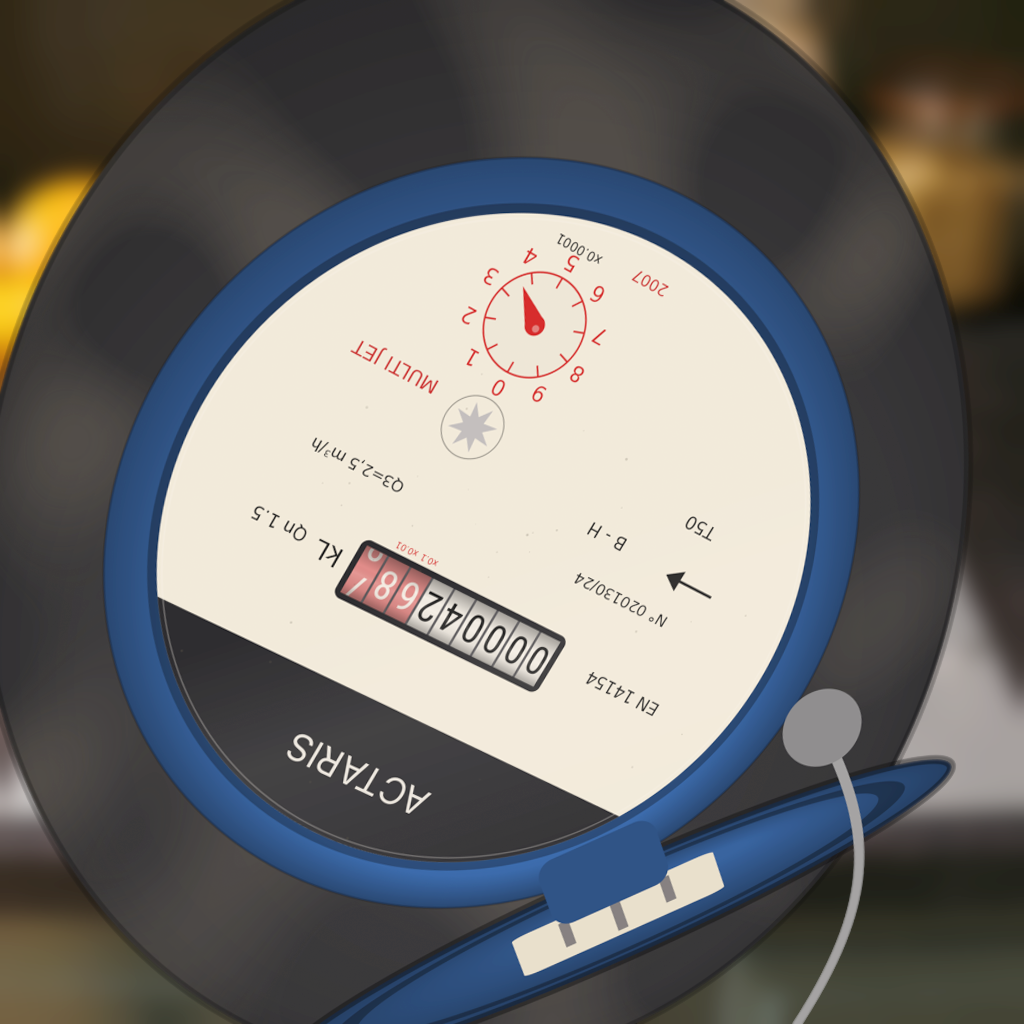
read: **42.6873** kL
